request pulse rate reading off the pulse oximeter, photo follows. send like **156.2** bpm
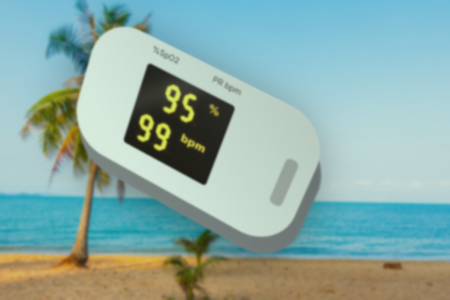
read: **99** bpm
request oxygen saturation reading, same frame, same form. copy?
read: **95** %
